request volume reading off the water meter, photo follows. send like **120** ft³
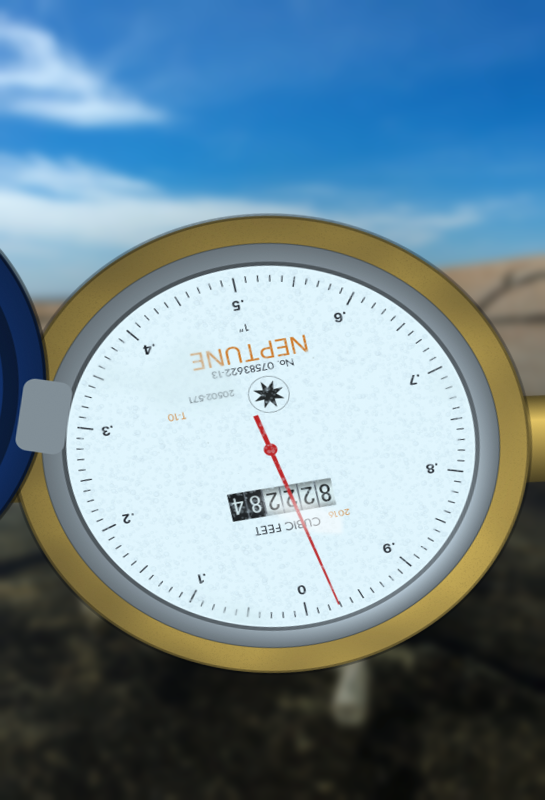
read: **822283.97** ft³
